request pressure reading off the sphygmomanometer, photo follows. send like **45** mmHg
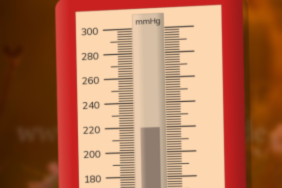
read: **220** mmHg
